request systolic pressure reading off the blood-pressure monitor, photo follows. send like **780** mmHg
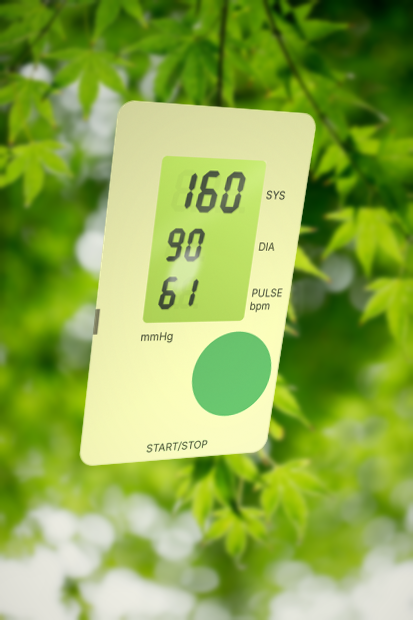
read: **160** mmHg
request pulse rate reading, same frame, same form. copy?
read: **61** bpm
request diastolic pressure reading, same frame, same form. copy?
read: **90** mmHg
